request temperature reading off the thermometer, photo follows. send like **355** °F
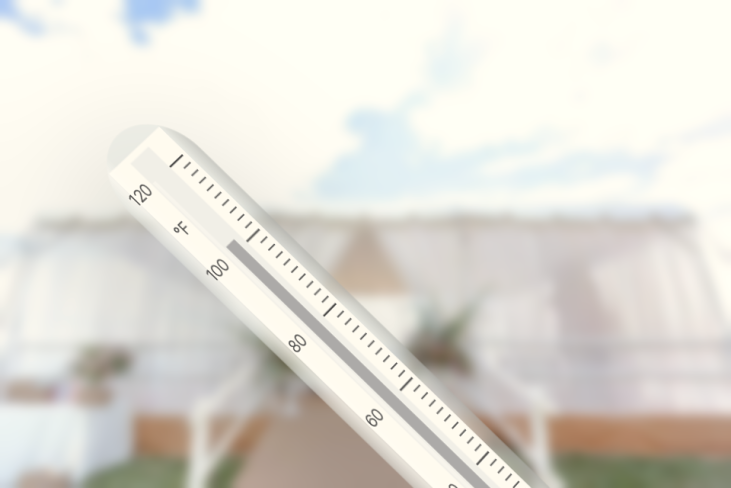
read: **102** °F
